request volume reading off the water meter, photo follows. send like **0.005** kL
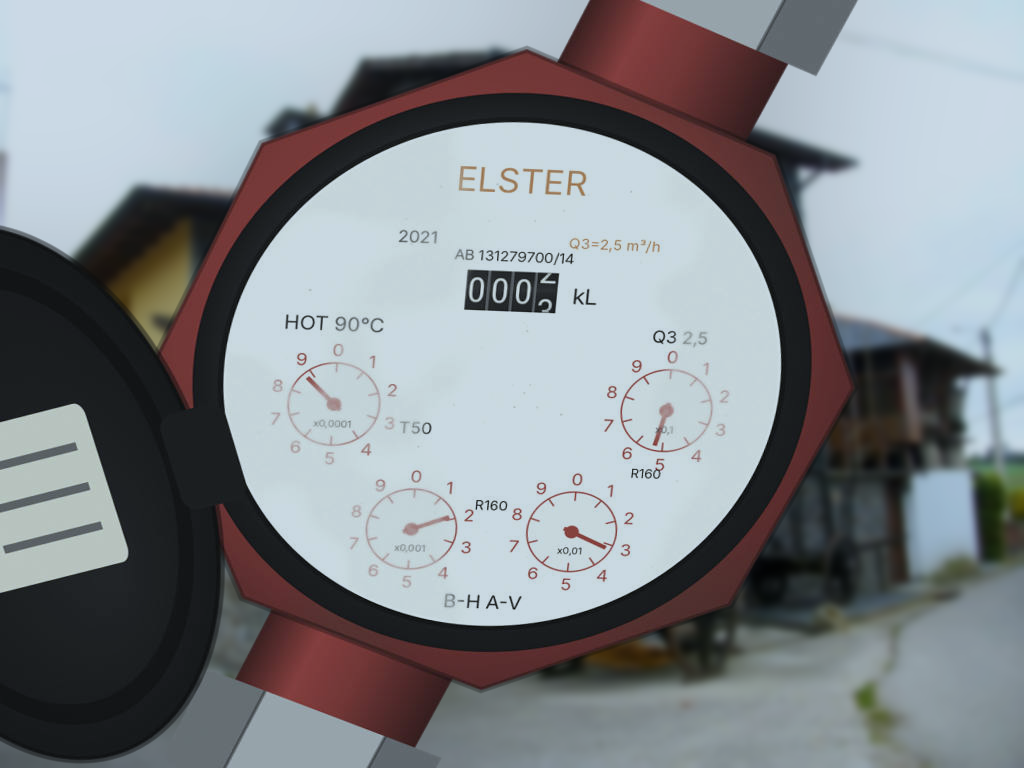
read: **2.5318** kL
